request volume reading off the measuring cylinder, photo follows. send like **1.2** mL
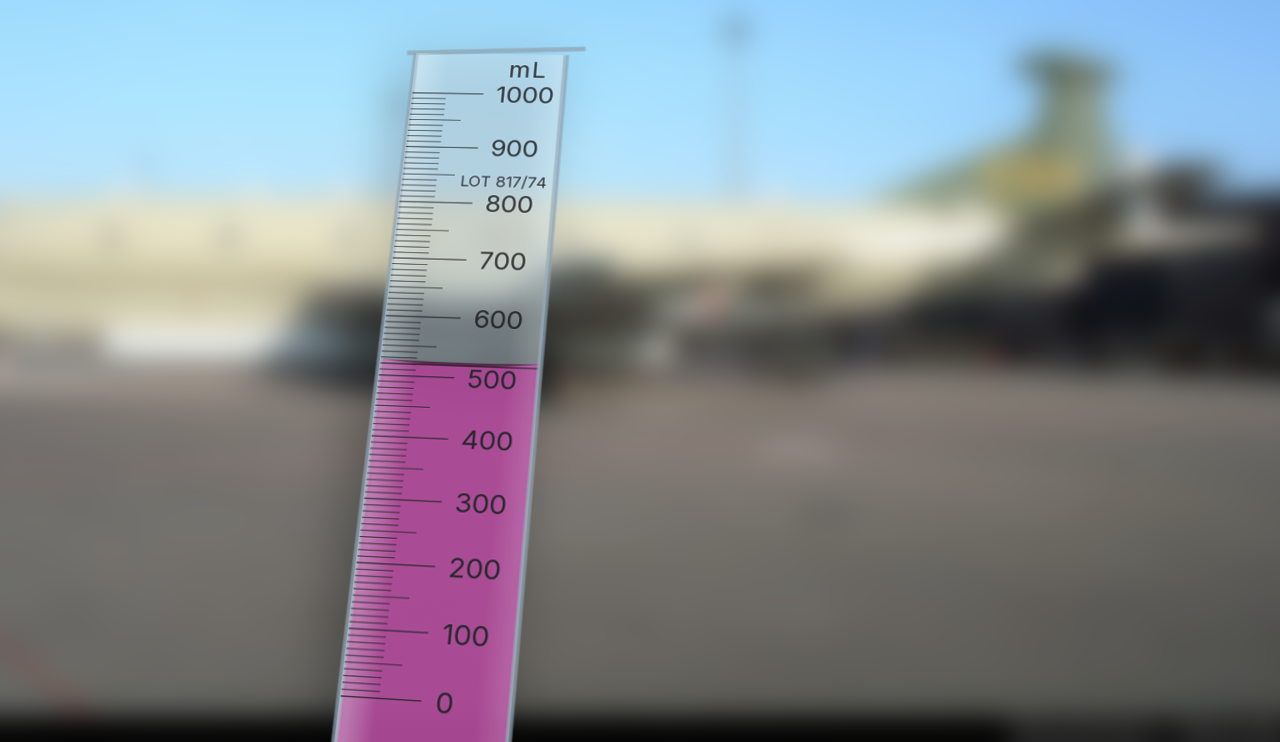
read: **520** mL
